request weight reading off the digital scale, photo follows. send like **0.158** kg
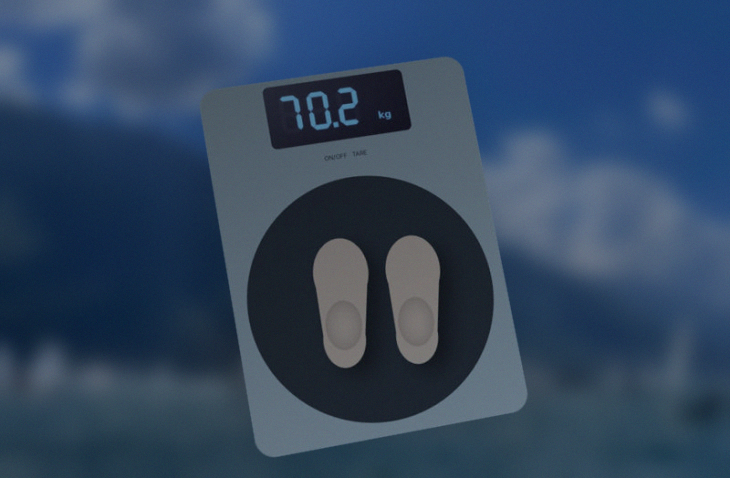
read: **70.2** kg
